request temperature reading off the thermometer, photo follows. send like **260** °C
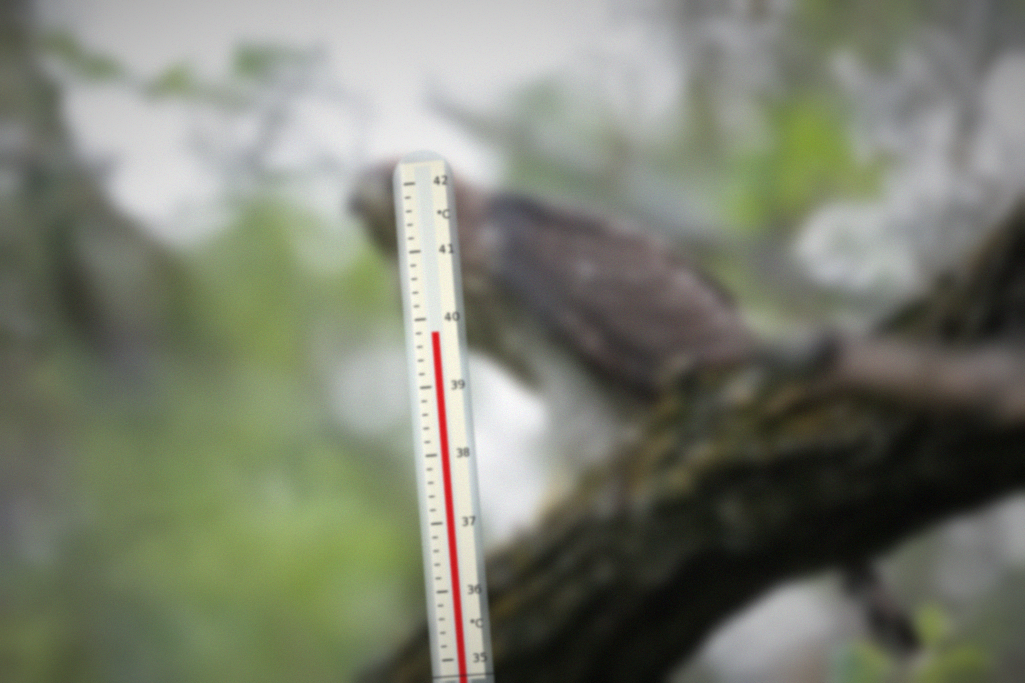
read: **39.8** °C
